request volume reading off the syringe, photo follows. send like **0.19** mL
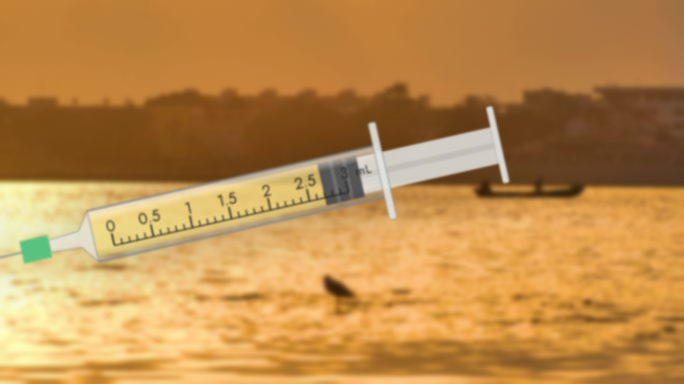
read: **2.7** mL
